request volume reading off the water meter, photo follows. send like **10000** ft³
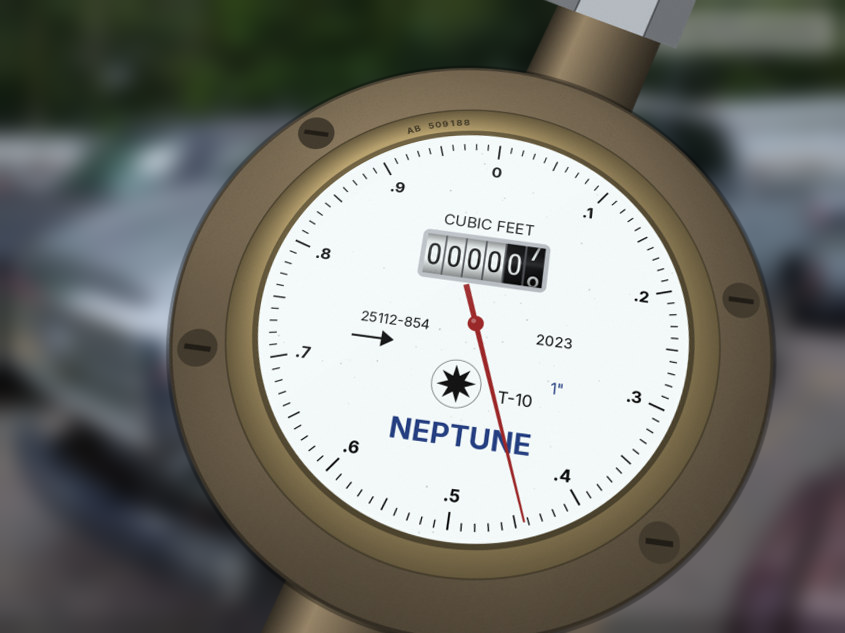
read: **7.44** ft³
